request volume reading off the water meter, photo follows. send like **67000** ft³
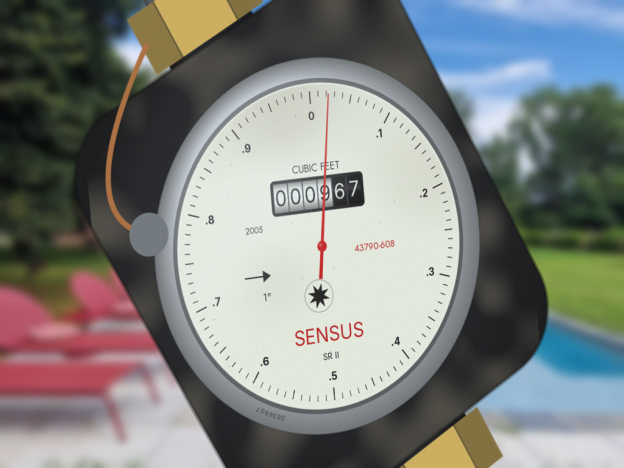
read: **967.02** ft³
